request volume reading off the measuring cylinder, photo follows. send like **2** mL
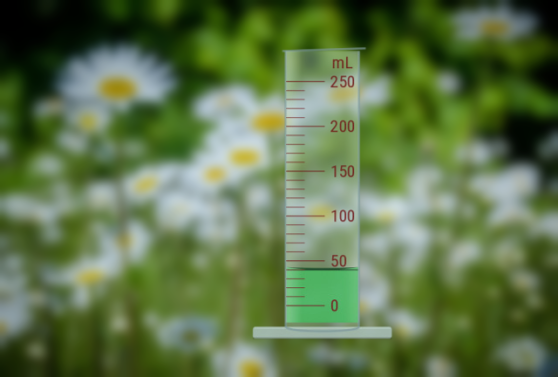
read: **40** mL
